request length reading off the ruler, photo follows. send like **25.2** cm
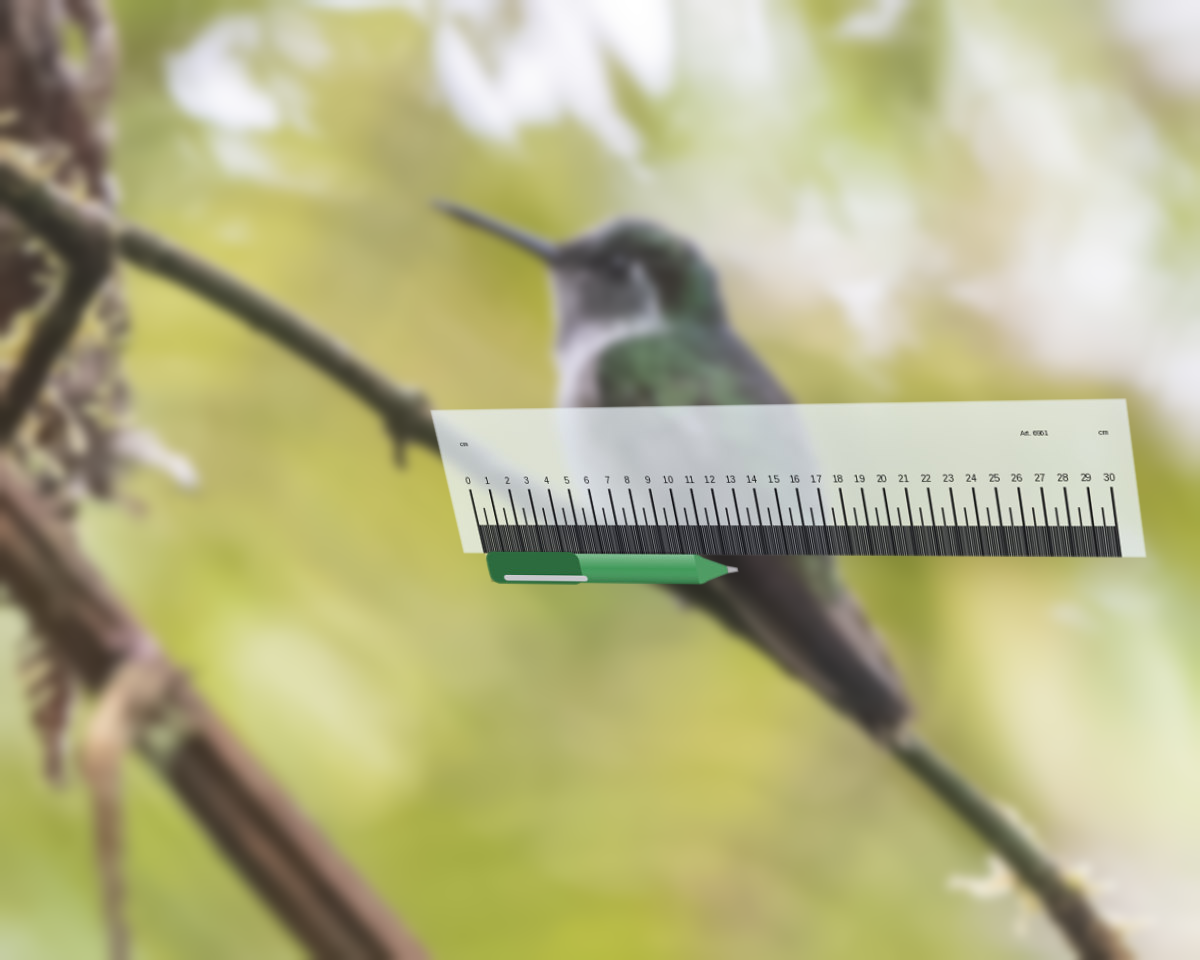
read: **12.5** cm
